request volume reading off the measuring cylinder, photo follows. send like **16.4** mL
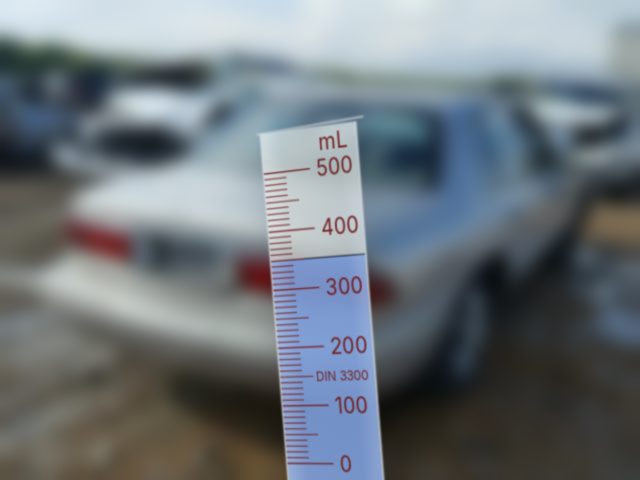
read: **350** mL
